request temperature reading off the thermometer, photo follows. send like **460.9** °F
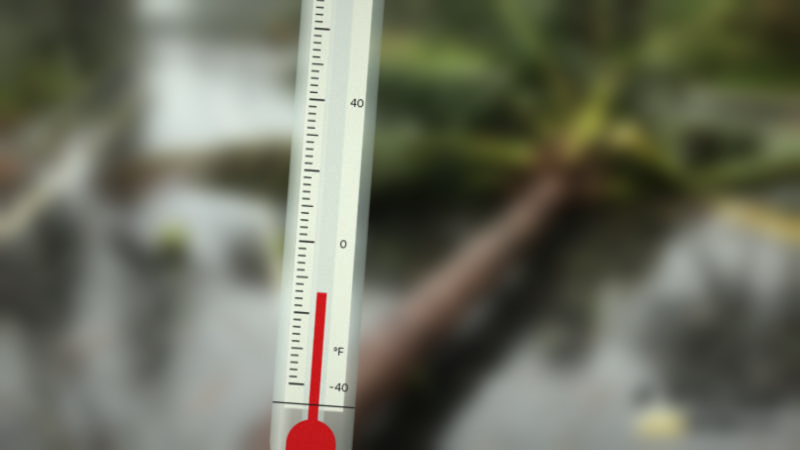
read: **-14** °F
